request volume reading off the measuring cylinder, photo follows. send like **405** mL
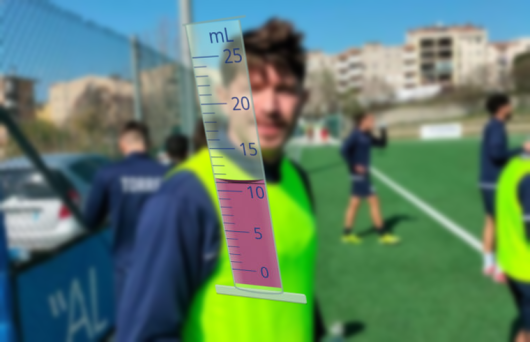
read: **11** mL
